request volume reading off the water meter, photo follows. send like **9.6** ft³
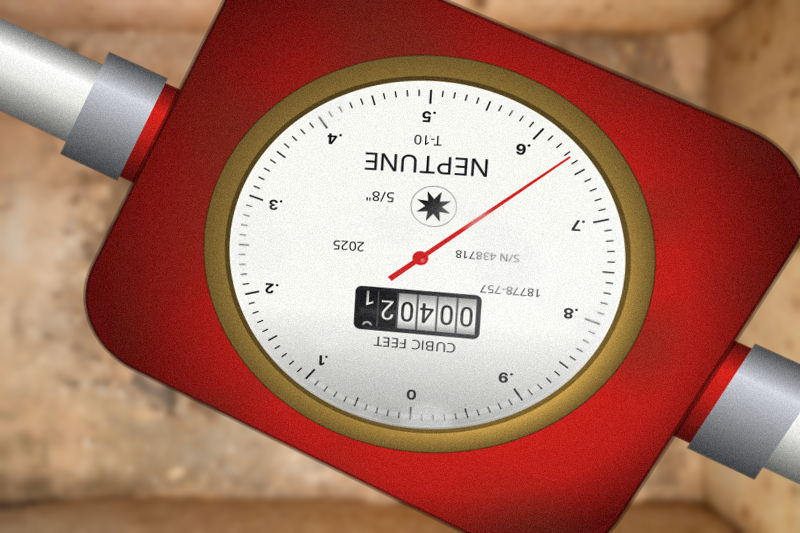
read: **4020.63** ft³
